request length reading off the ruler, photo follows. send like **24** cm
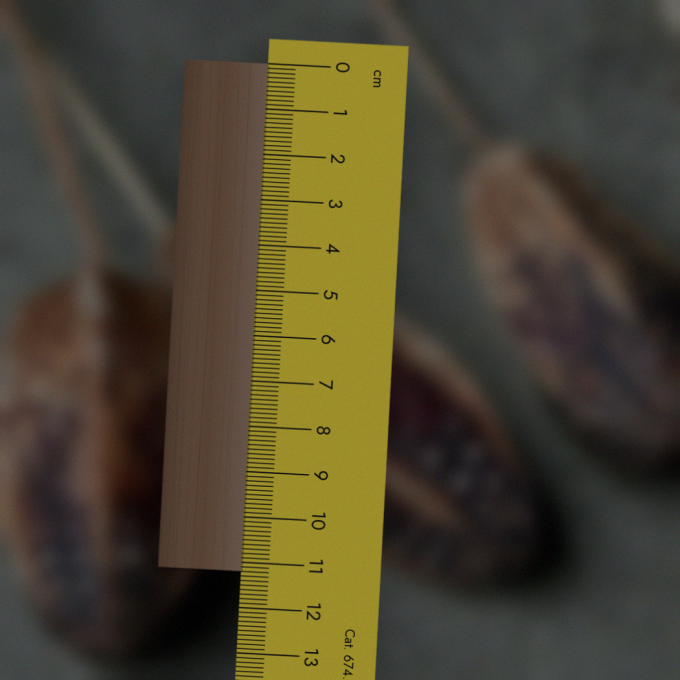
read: **11.2** cm
